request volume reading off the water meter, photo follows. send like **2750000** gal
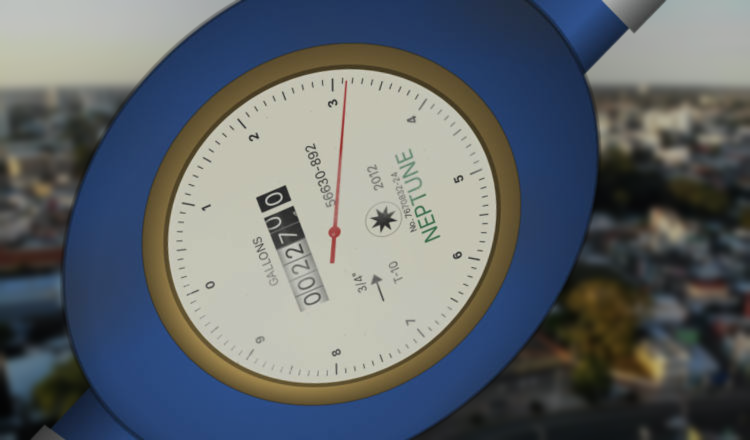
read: **22703.1** gal
